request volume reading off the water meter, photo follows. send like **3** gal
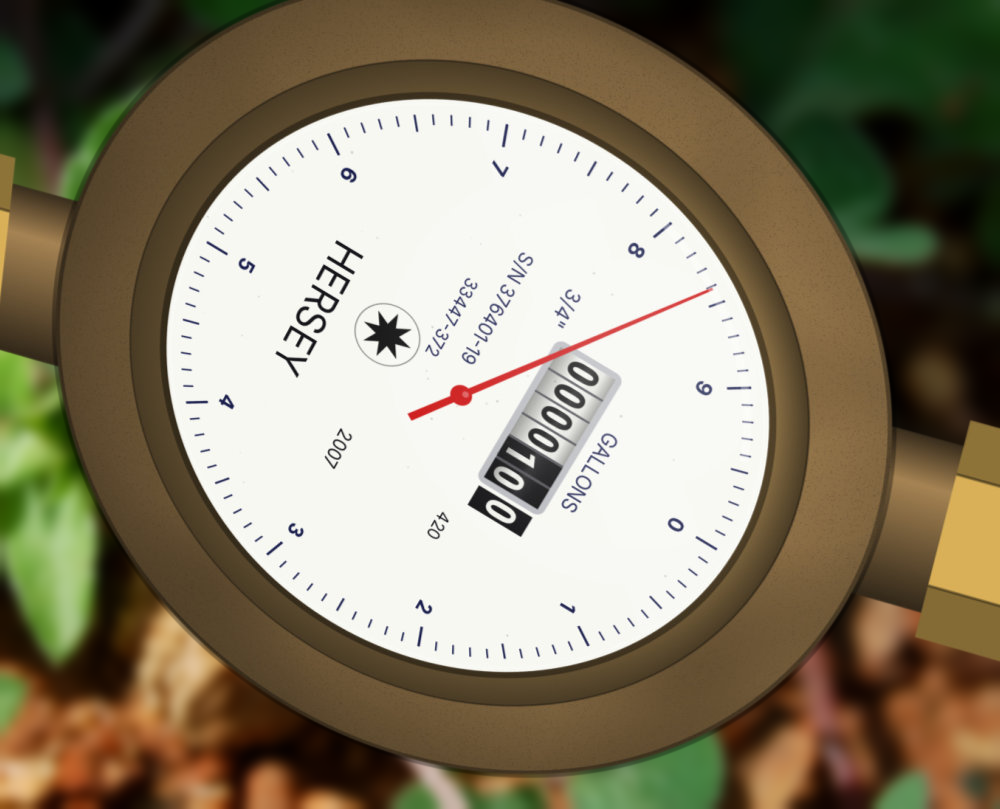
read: **98.4** gal
